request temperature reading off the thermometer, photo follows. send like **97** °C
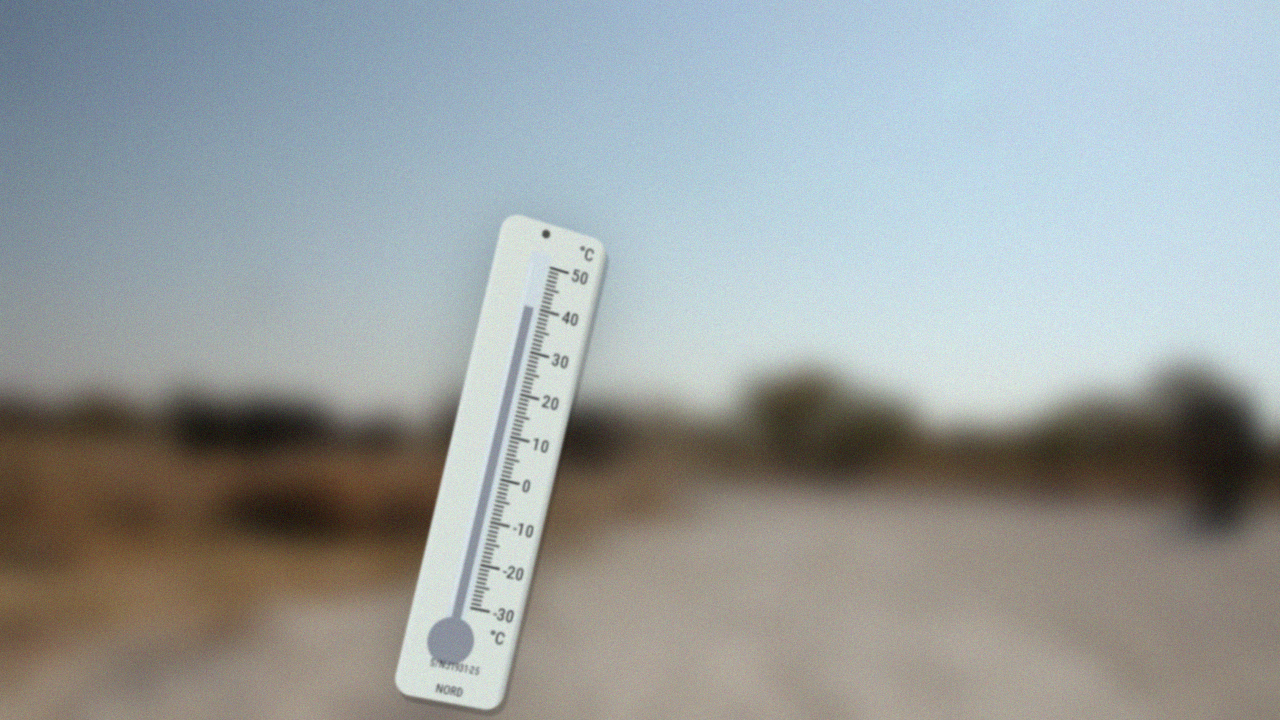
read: **40** °C
